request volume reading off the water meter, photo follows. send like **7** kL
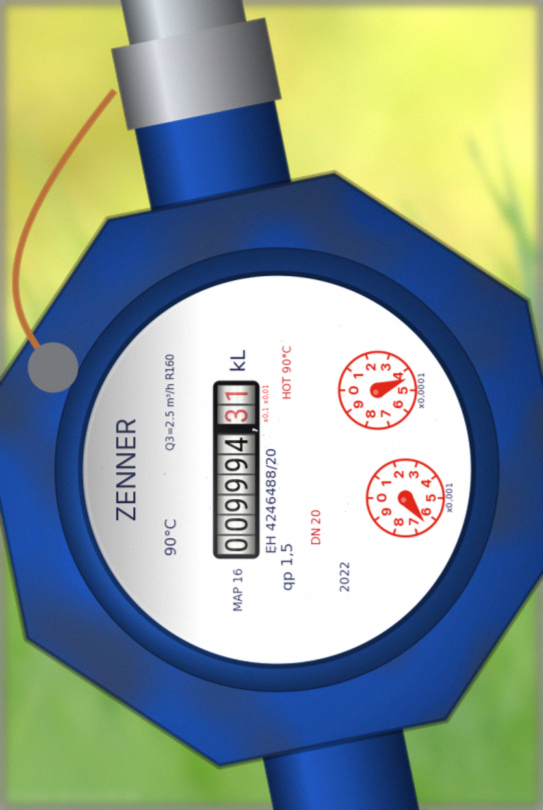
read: **9994.3164** kL
